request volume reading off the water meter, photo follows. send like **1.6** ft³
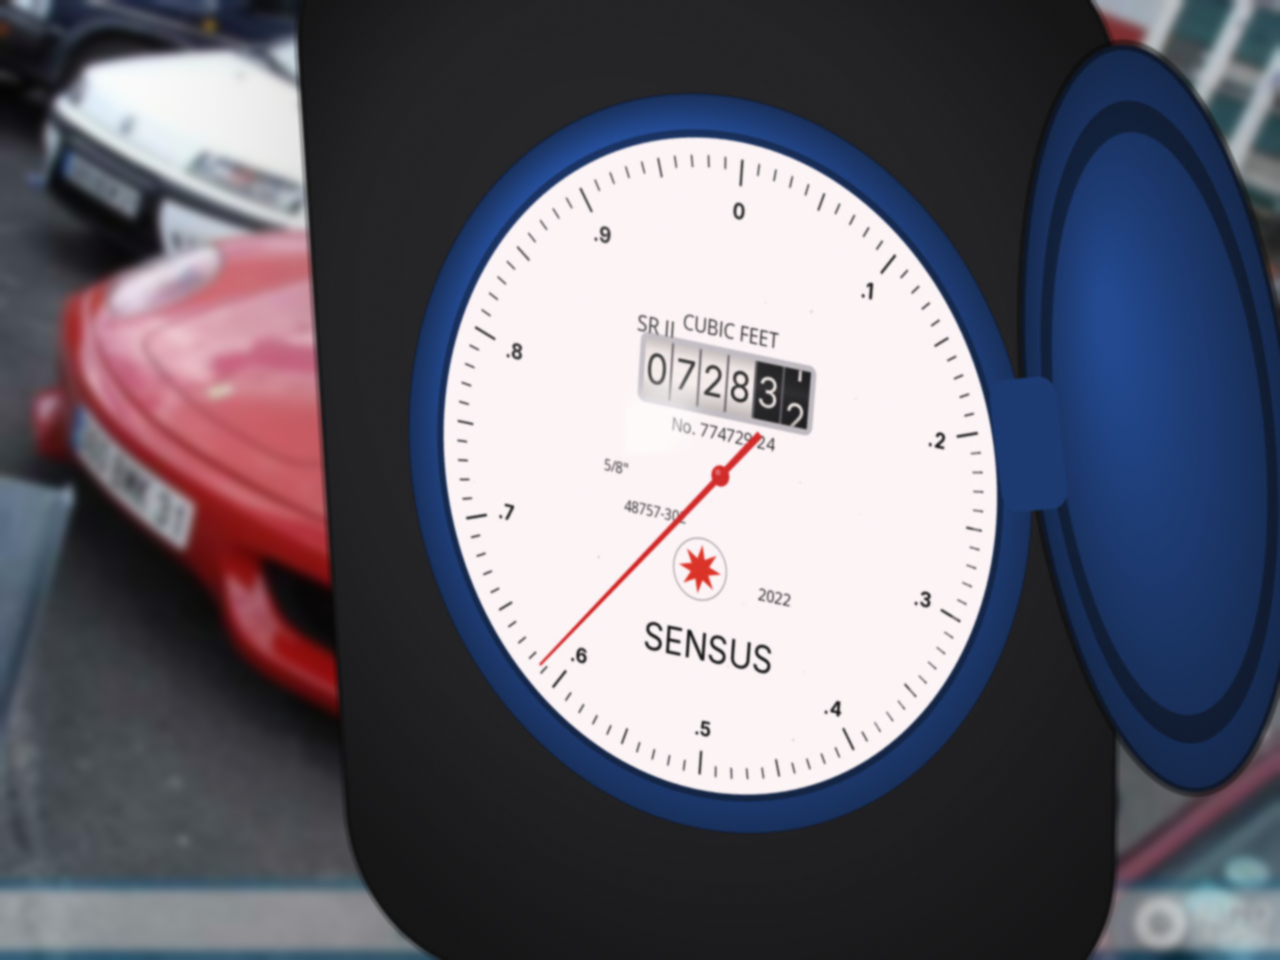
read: **72831.61** ft³
